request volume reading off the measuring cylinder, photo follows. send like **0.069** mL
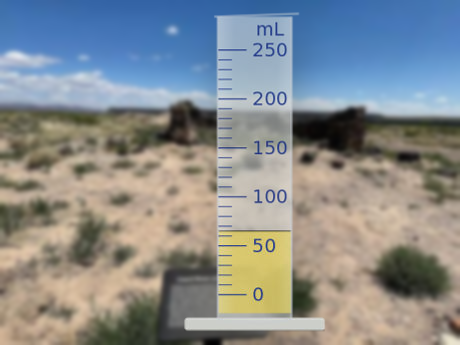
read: **65** mL
